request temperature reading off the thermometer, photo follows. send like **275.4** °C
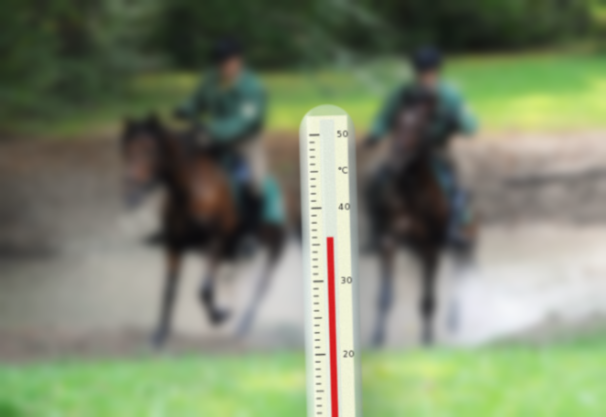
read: **36** °C
